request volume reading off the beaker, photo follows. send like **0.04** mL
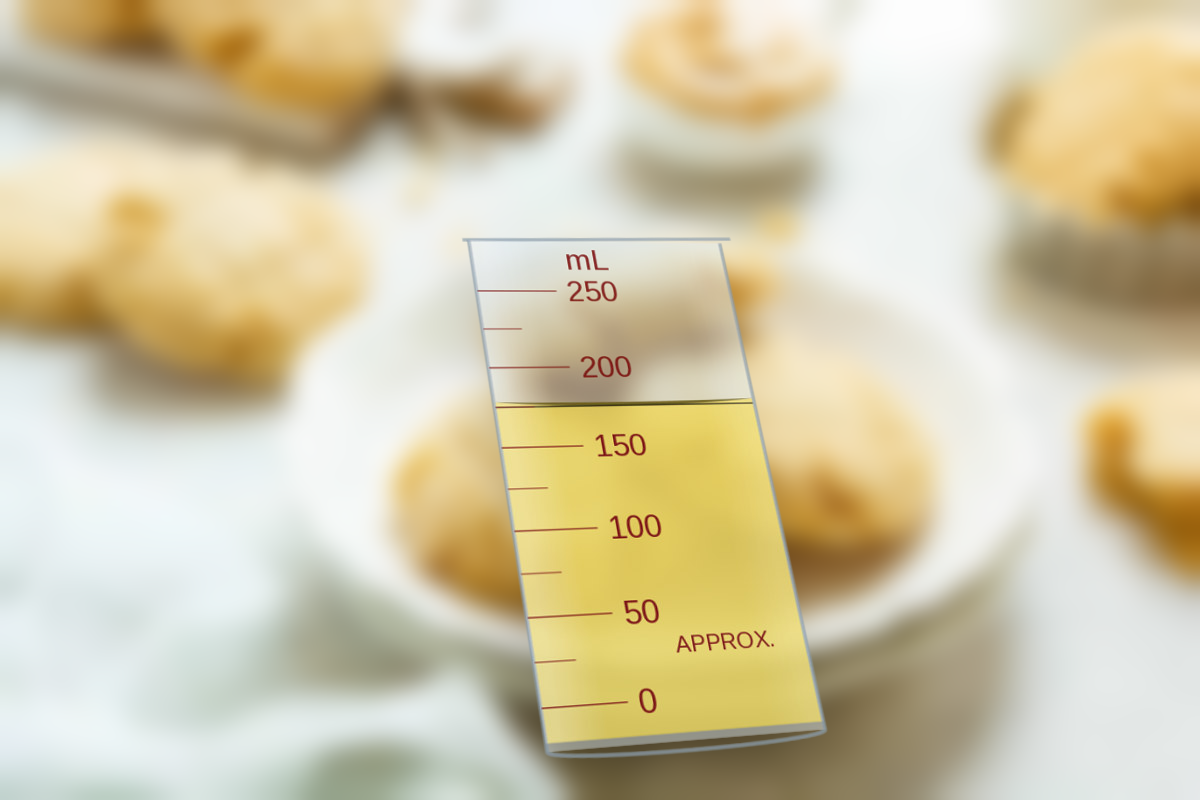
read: **175** mL
